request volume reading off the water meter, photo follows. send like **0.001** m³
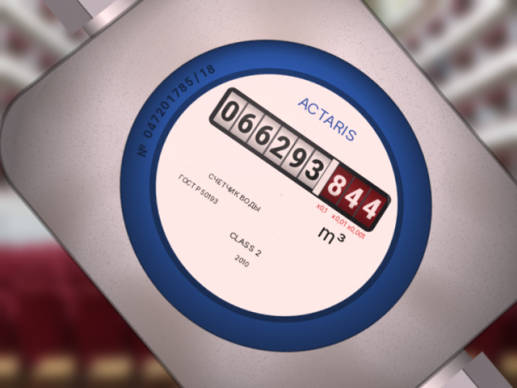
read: **66293.844** m³
